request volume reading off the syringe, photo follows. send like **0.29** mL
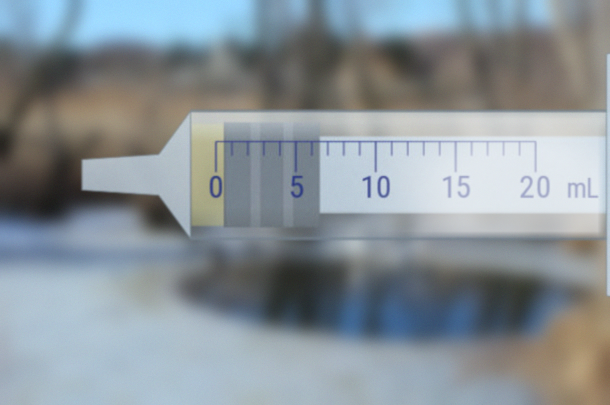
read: **0.5** mL
